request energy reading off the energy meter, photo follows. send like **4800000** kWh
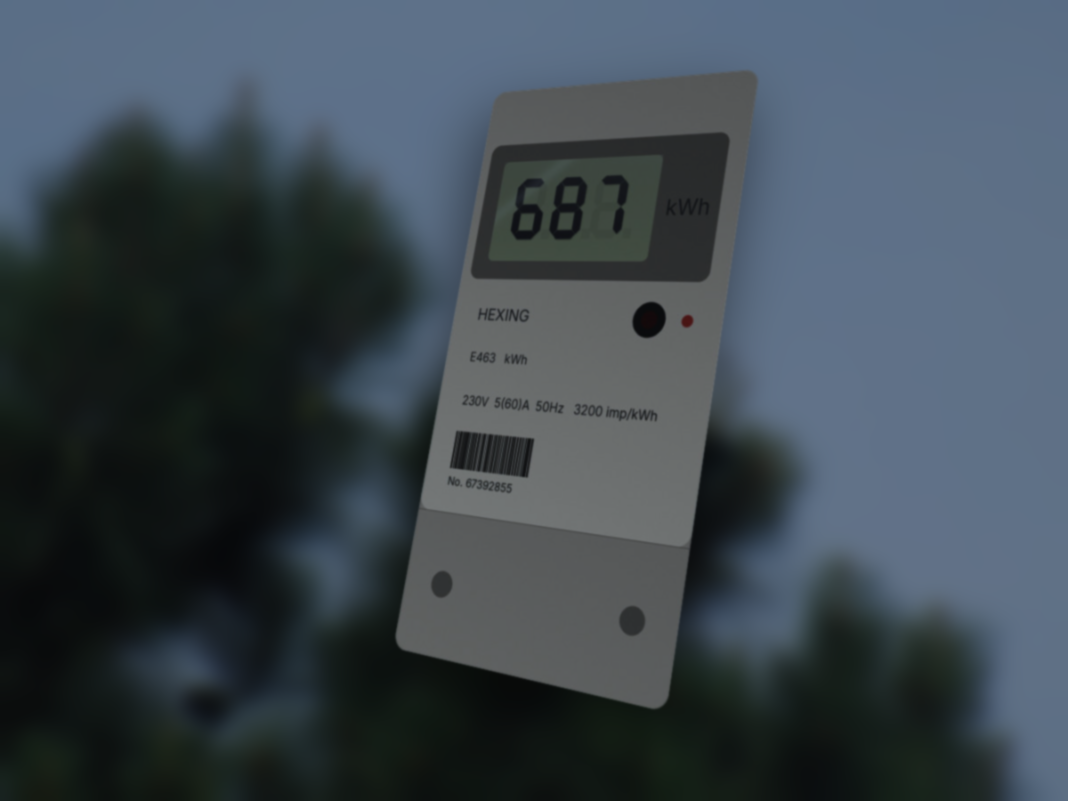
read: **687** kWh
